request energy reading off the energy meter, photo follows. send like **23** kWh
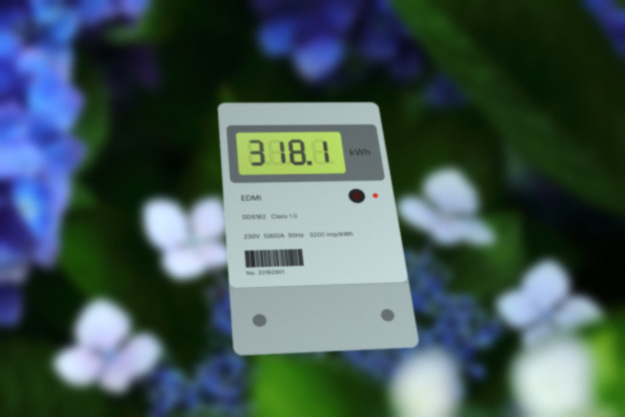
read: **318.1** kWh
